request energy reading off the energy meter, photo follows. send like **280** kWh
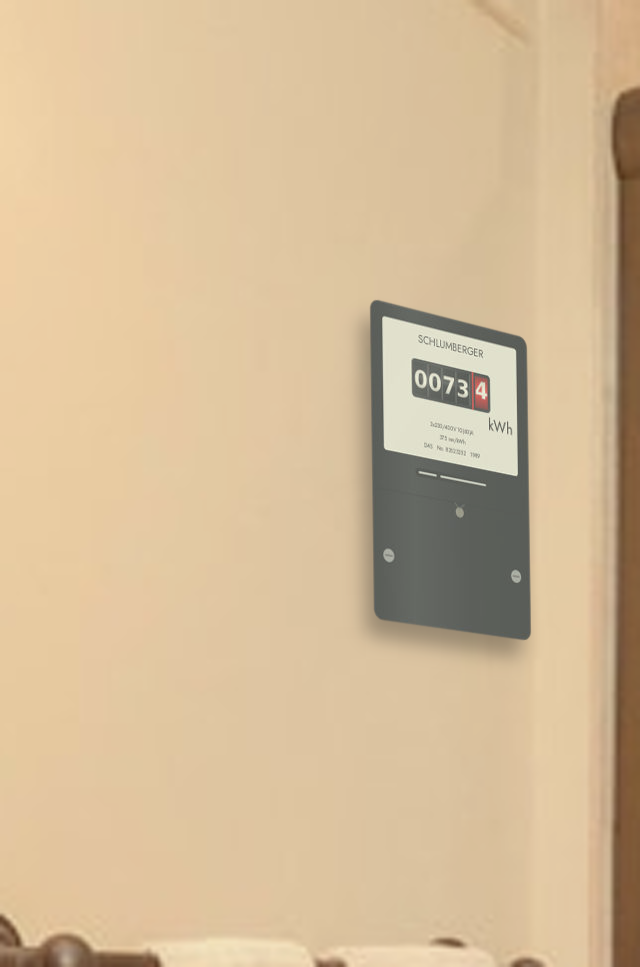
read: **73.4** kWh
